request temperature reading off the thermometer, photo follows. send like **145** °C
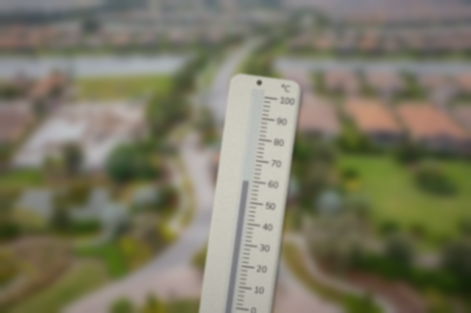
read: **60** °C
